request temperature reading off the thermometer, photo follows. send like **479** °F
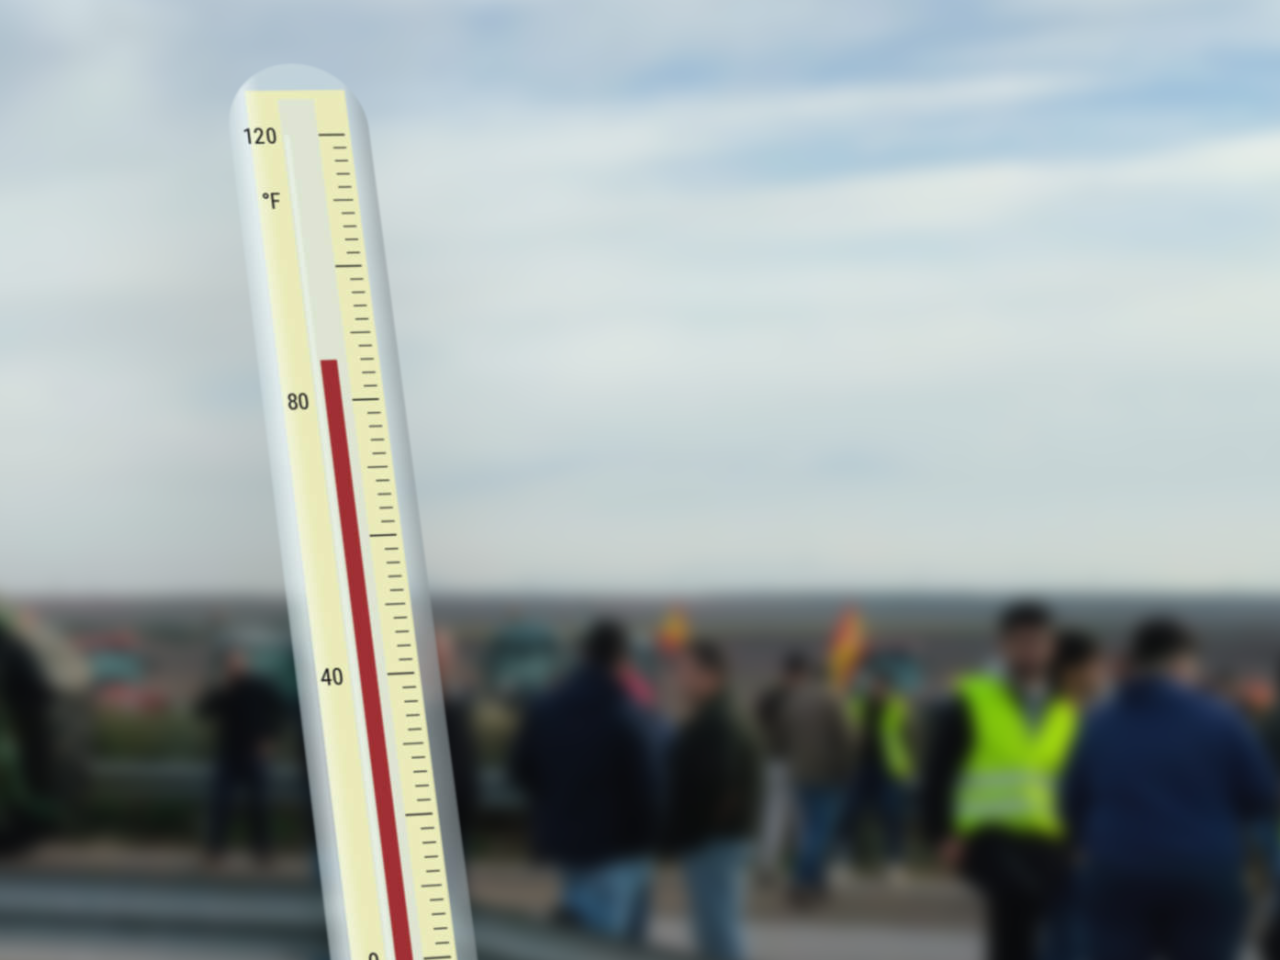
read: **86** °F
